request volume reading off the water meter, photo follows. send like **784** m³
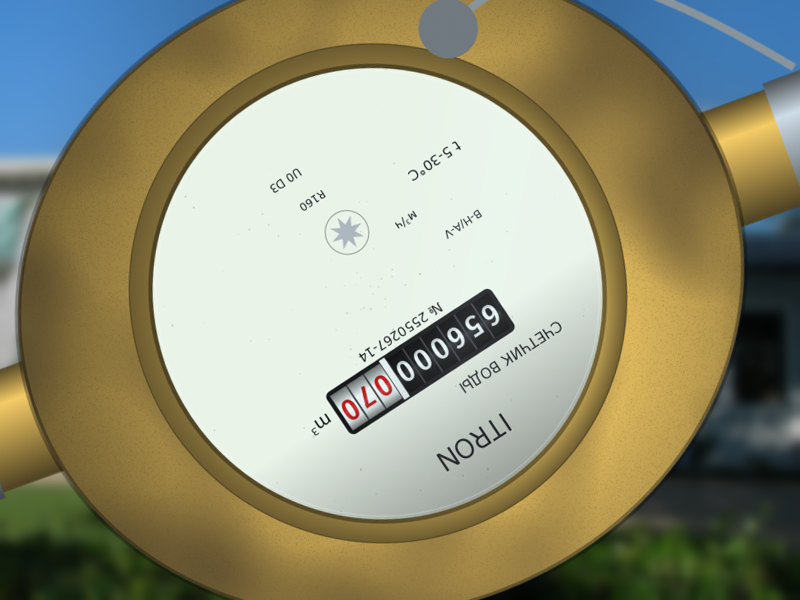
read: **656000.070** m³
